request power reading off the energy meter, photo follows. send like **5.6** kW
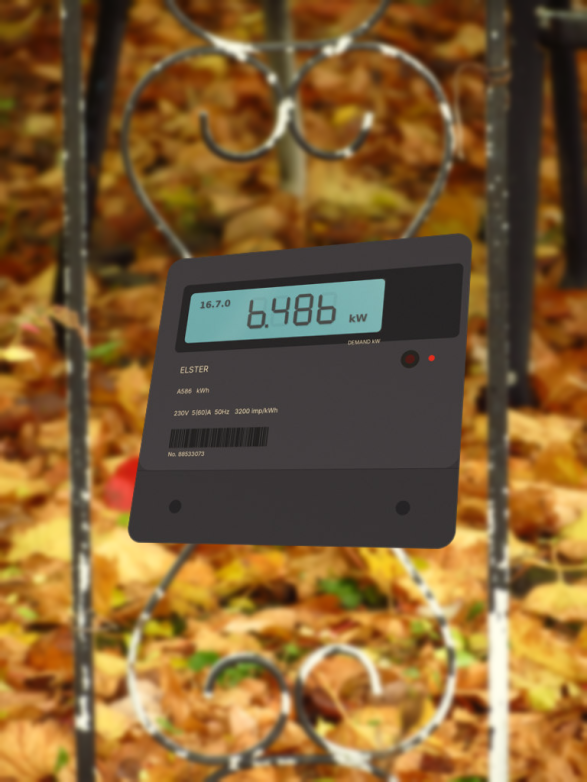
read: **6.486** kW
